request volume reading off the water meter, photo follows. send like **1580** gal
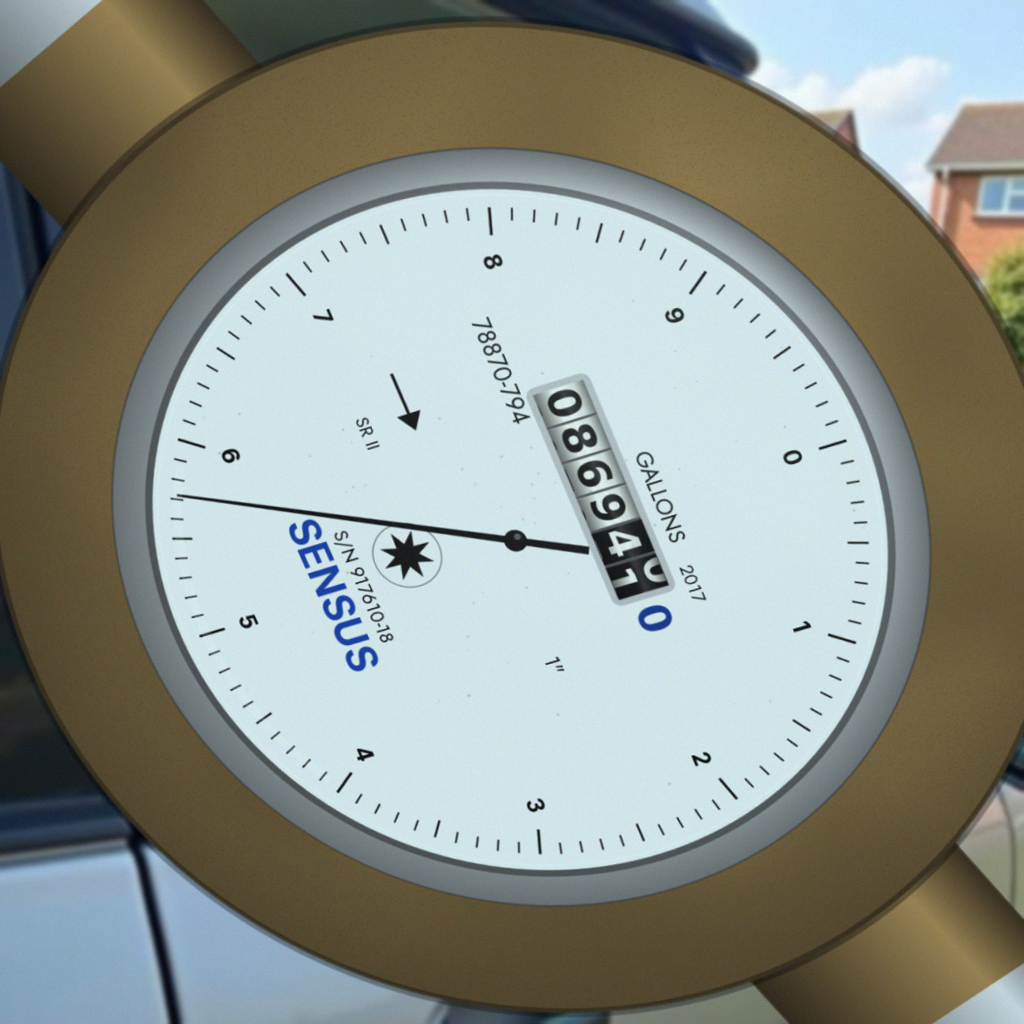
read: **869405.7** gal
